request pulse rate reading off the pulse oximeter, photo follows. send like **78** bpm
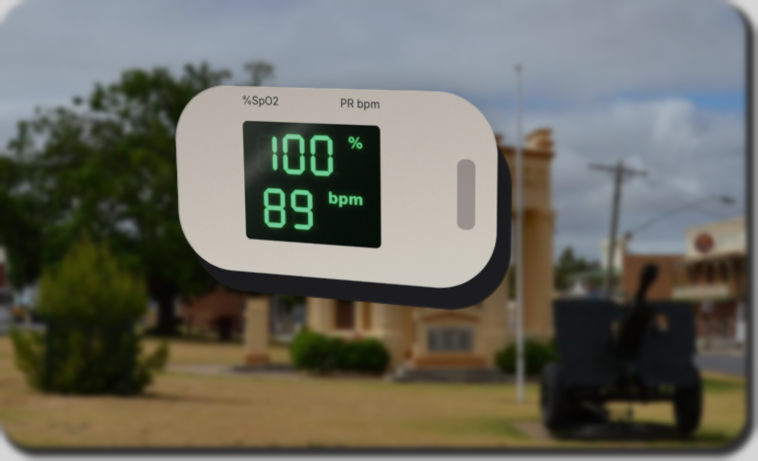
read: **89** bpm
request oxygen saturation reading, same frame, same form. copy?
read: **100** %
